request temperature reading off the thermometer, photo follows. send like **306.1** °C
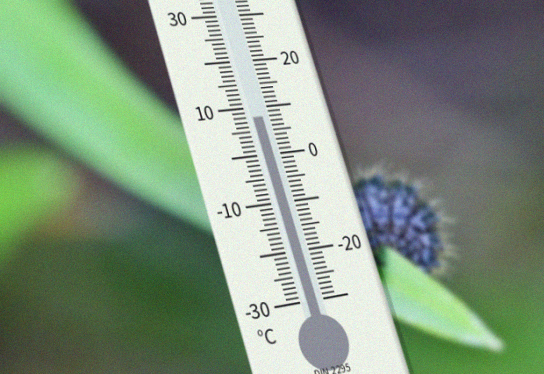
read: **8** °C
